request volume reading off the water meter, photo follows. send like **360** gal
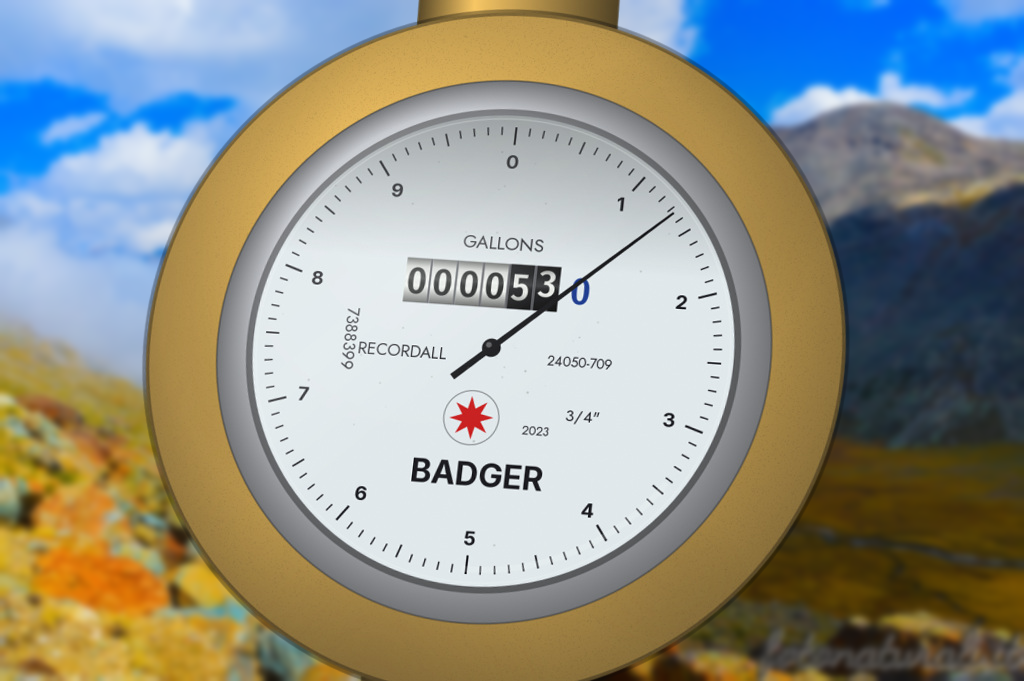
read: **531.3** gal
